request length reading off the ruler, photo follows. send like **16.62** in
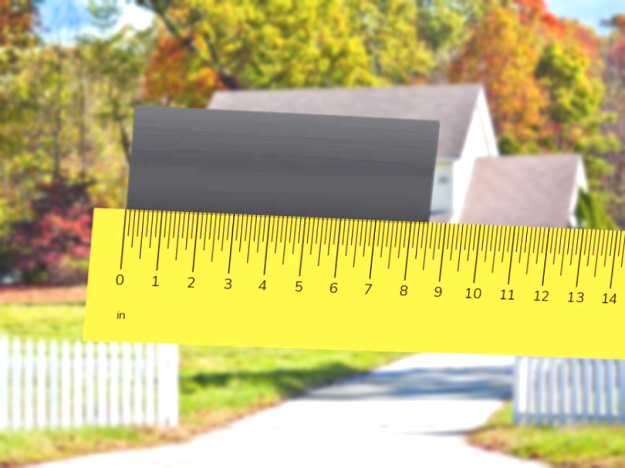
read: **8.5** in
